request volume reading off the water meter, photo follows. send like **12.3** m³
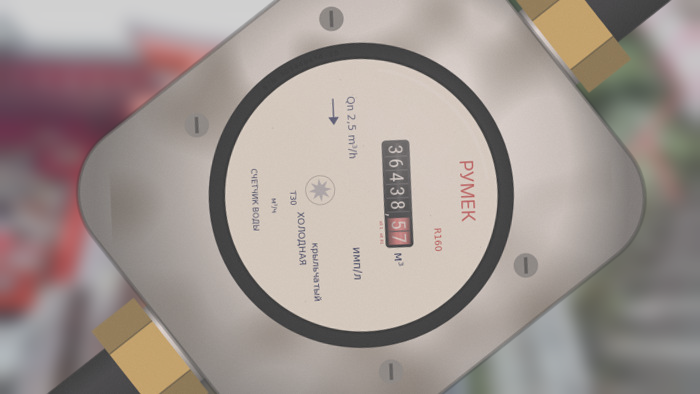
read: **36438.57** m³
